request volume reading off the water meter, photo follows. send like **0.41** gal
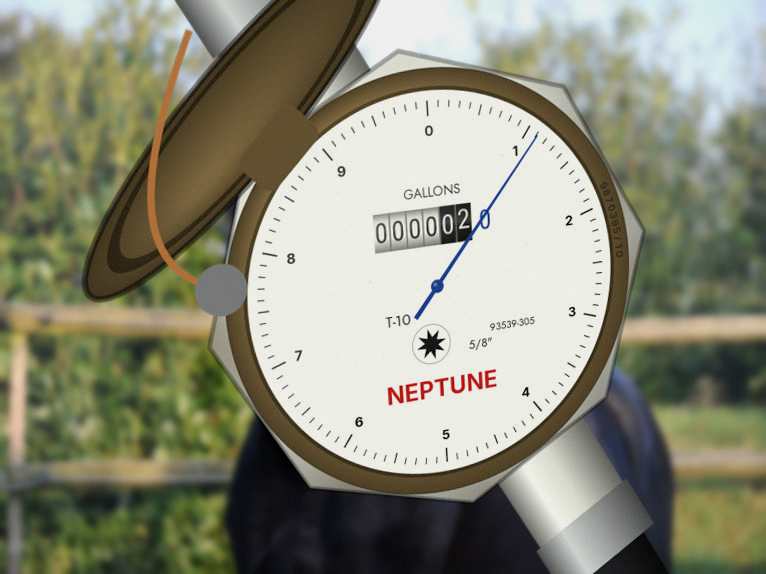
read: **21.1** gal
